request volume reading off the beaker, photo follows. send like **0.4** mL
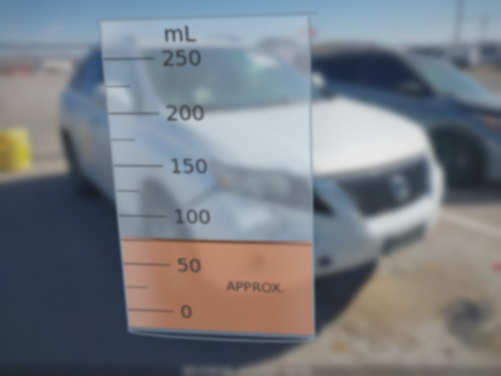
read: **75** mL
